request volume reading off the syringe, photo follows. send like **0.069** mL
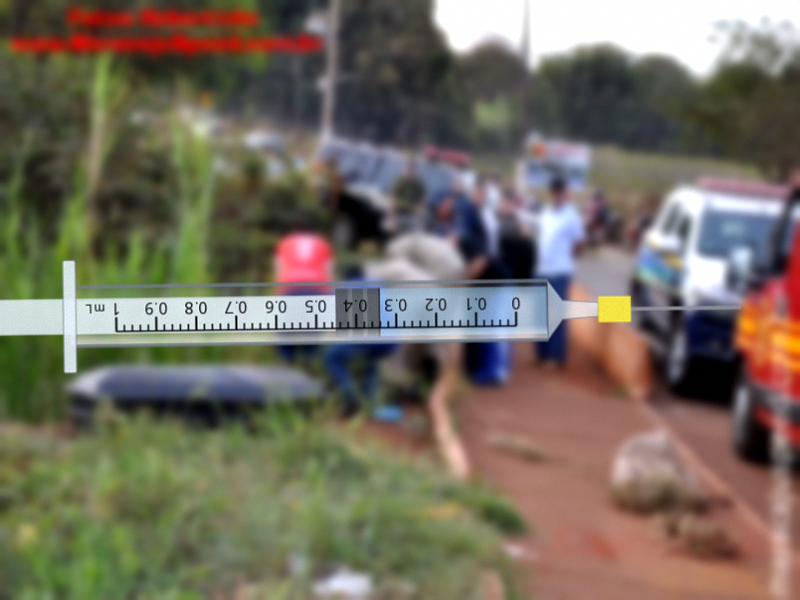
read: **0.34** mL
